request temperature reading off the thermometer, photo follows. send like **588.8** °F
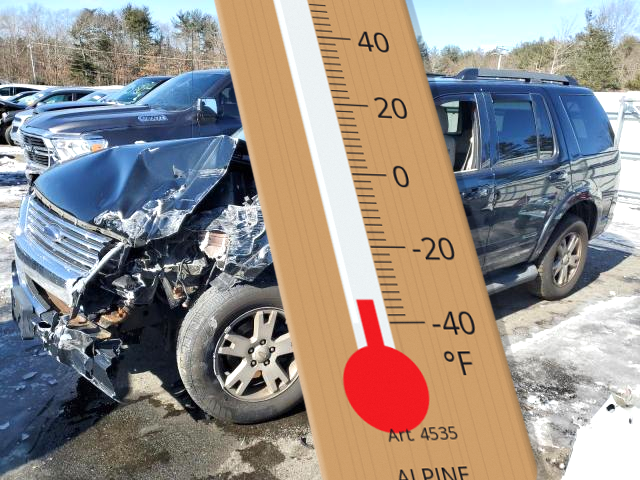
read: **-34** °F
